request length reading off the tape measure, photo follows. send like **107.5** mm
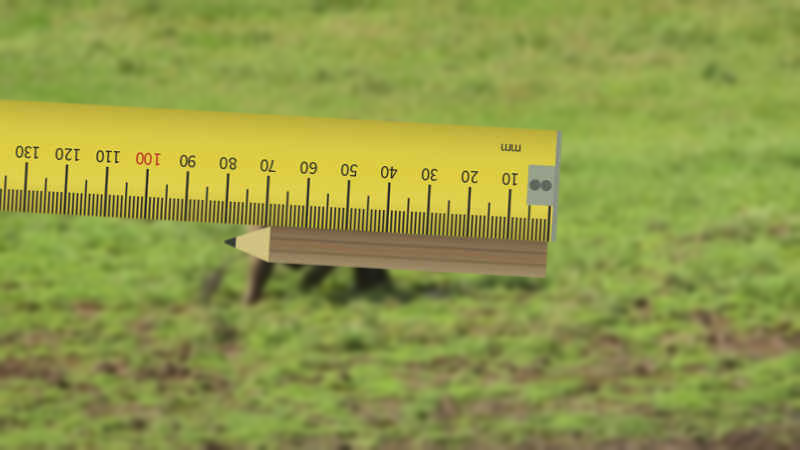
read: **80** mm
